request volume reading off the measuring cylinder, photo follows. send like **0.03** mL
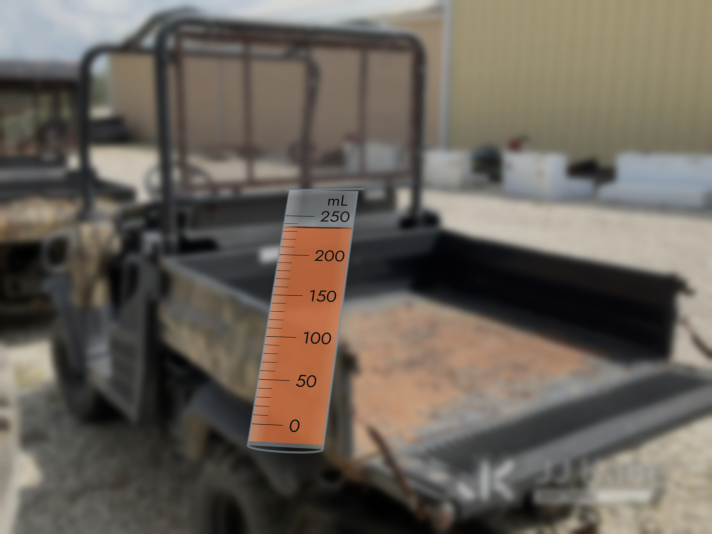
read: **235** mL
